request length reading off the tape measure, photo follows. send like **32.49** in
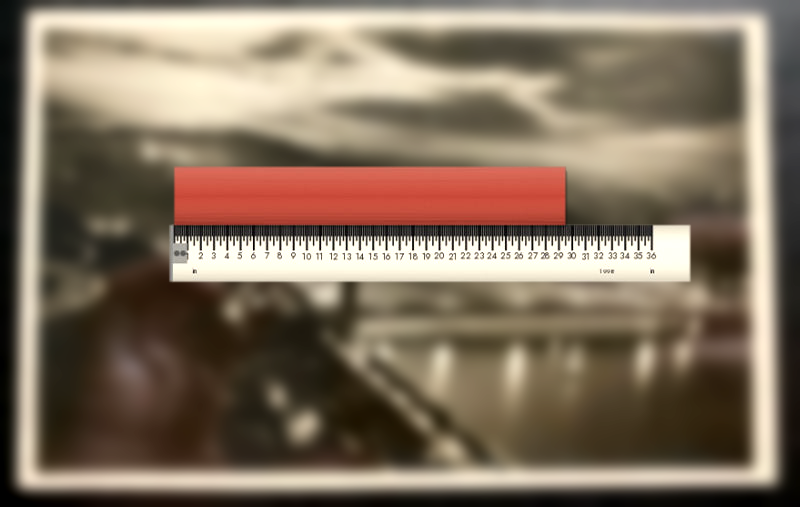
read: **29.5** in
